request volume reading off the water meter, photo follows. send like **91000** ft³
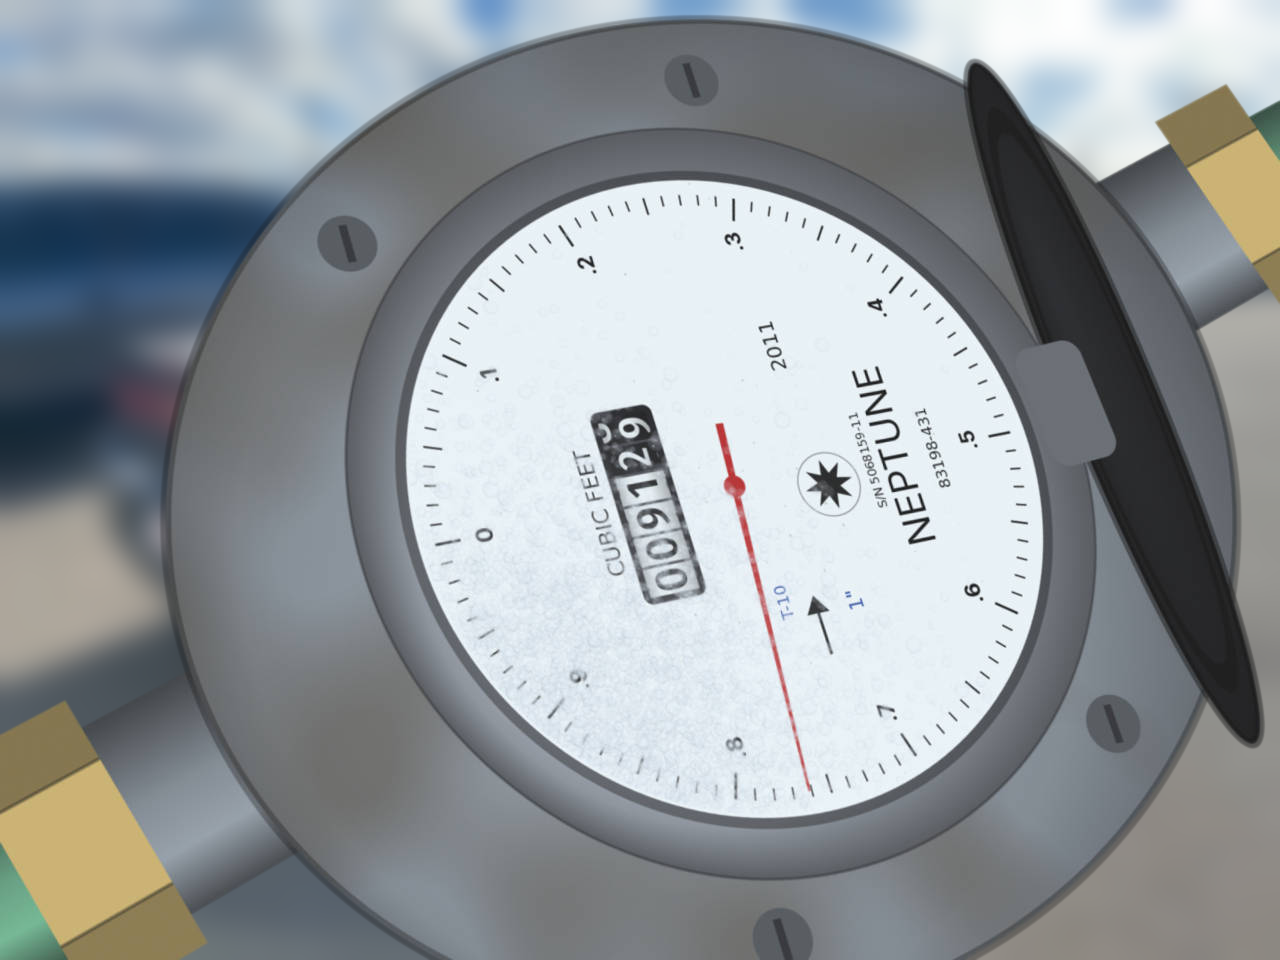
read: **9128.76** ft³
